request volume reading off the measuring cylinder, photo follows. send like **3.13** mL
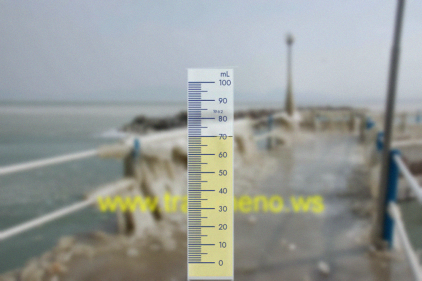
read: **70** mL
